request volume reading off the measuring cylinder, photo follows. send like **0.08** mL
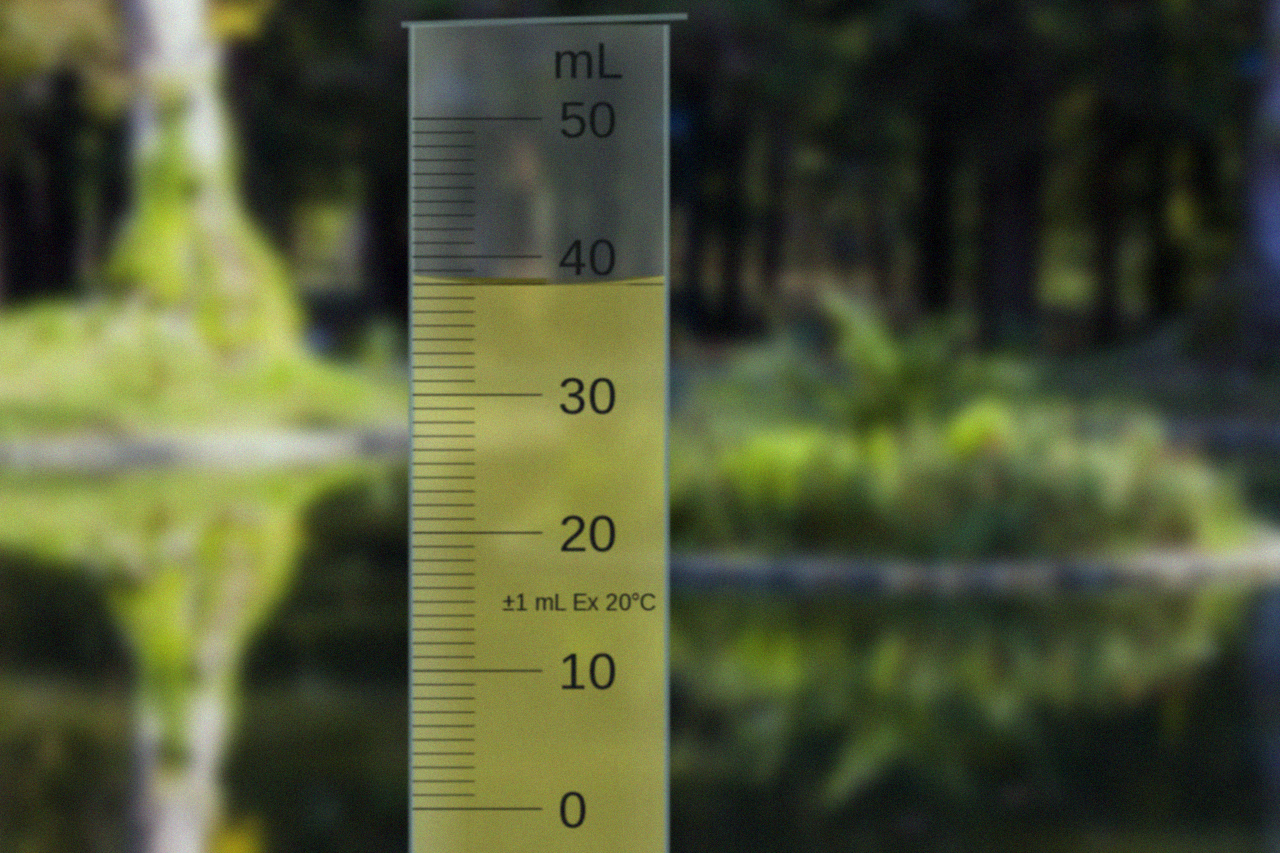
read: **38** mL
